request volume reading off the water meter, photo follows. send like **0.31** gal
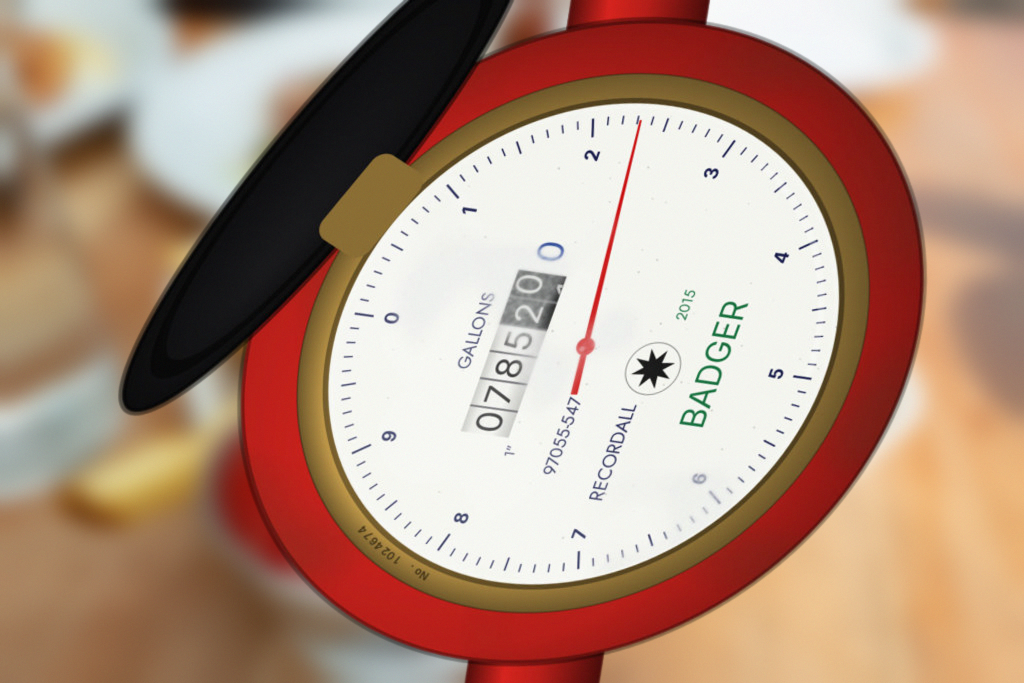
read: **785202.3** gal
